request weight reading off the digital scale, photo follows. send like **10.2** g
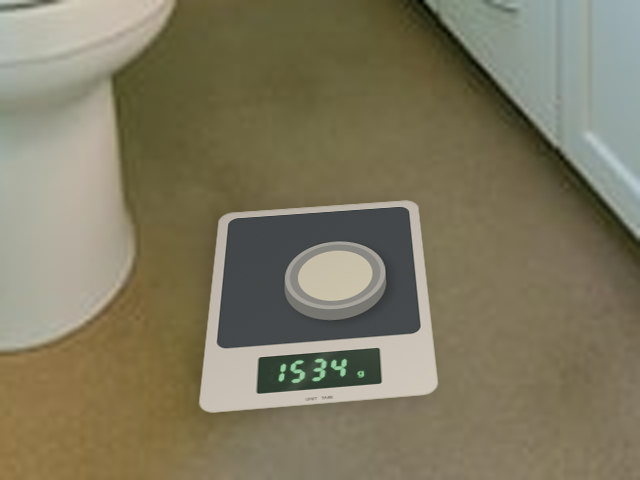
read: **1534** g
